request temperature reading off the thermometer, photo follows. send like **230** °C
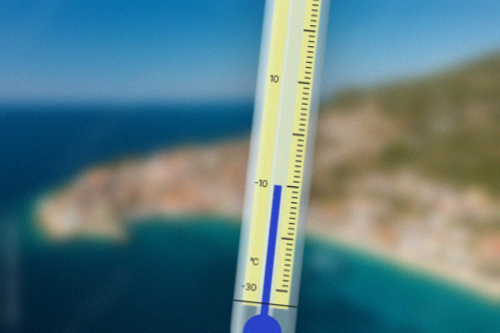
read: **-10** °C
